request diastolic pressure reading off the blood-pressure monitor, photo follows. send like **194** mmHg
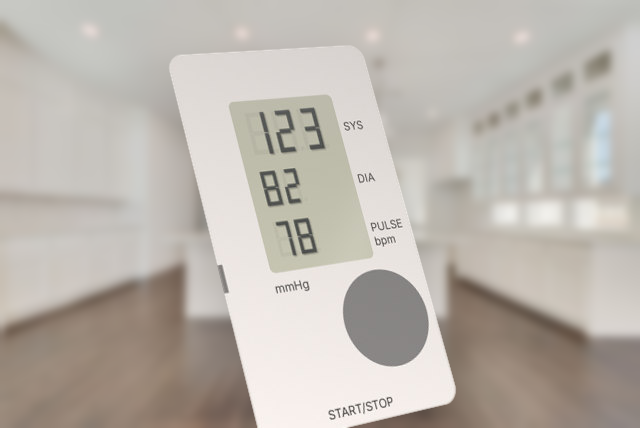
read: **82** mmHg
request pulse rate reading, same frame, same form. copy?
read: **78** bpm
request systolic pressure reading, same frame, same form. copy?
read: **123** mmHg
